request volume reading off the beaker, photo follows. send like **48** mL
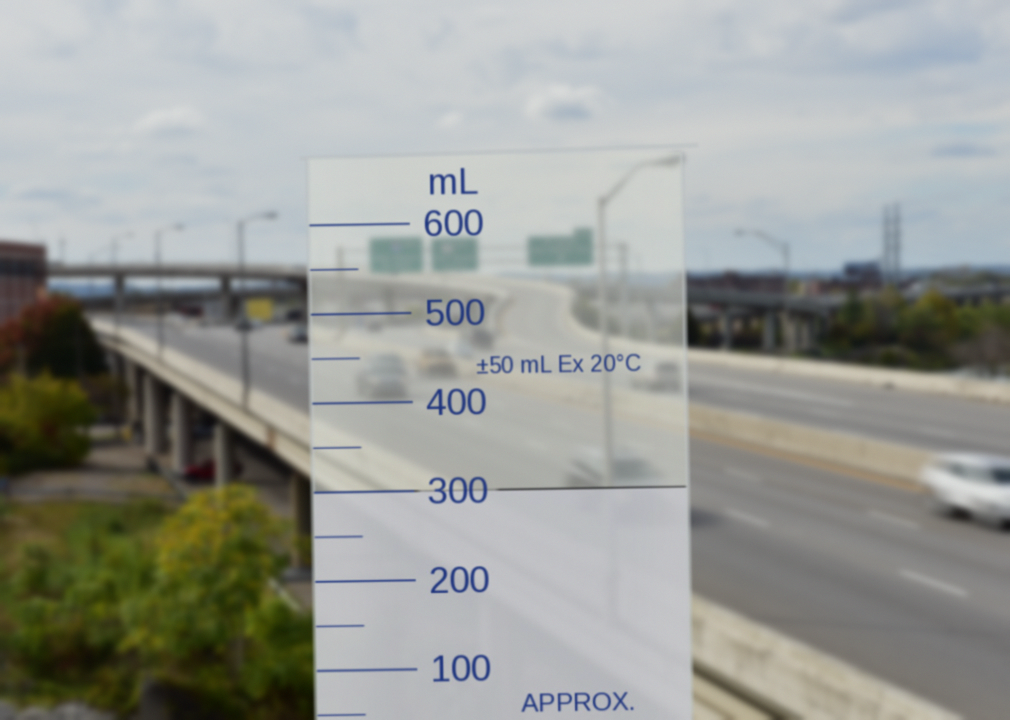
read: **300** mL
